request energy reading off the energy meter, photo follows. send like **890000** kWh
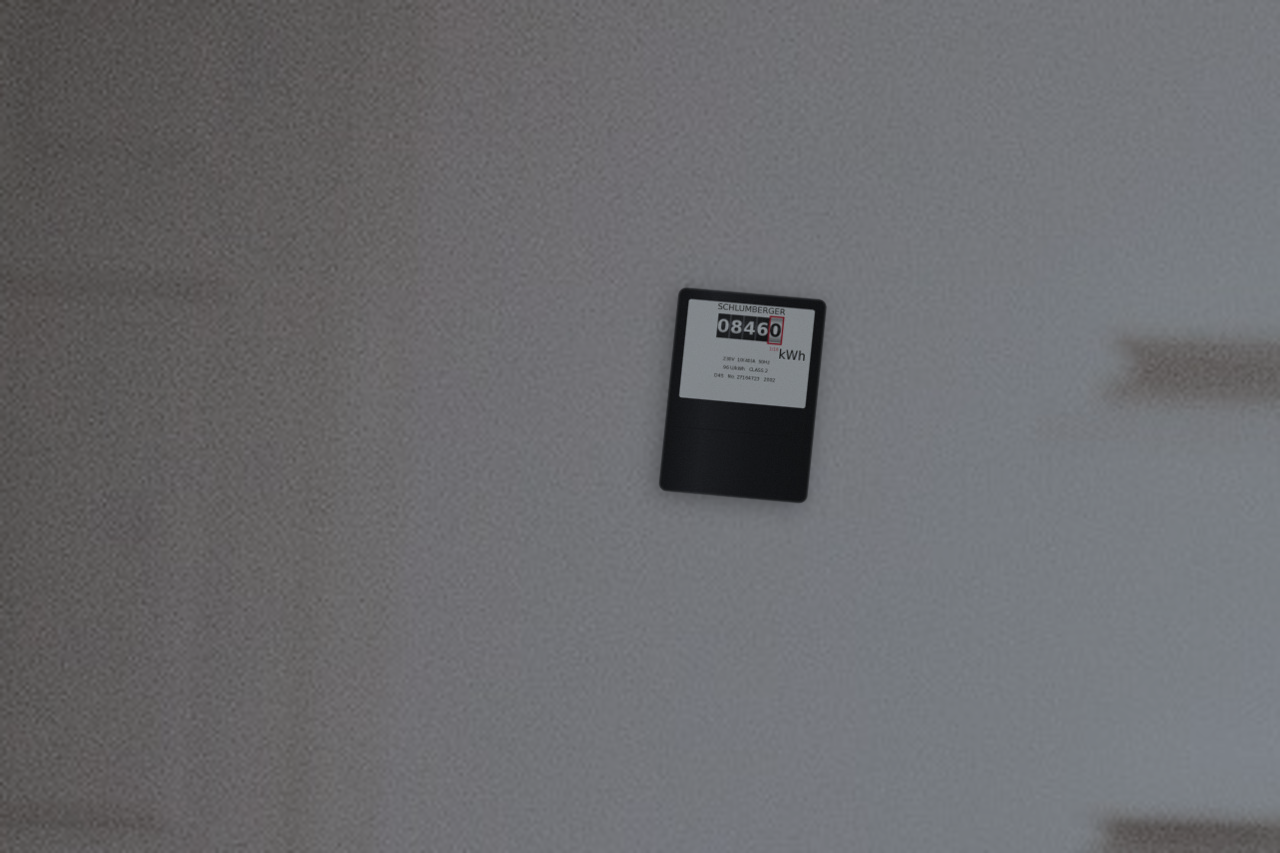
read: **846.0** kWh
